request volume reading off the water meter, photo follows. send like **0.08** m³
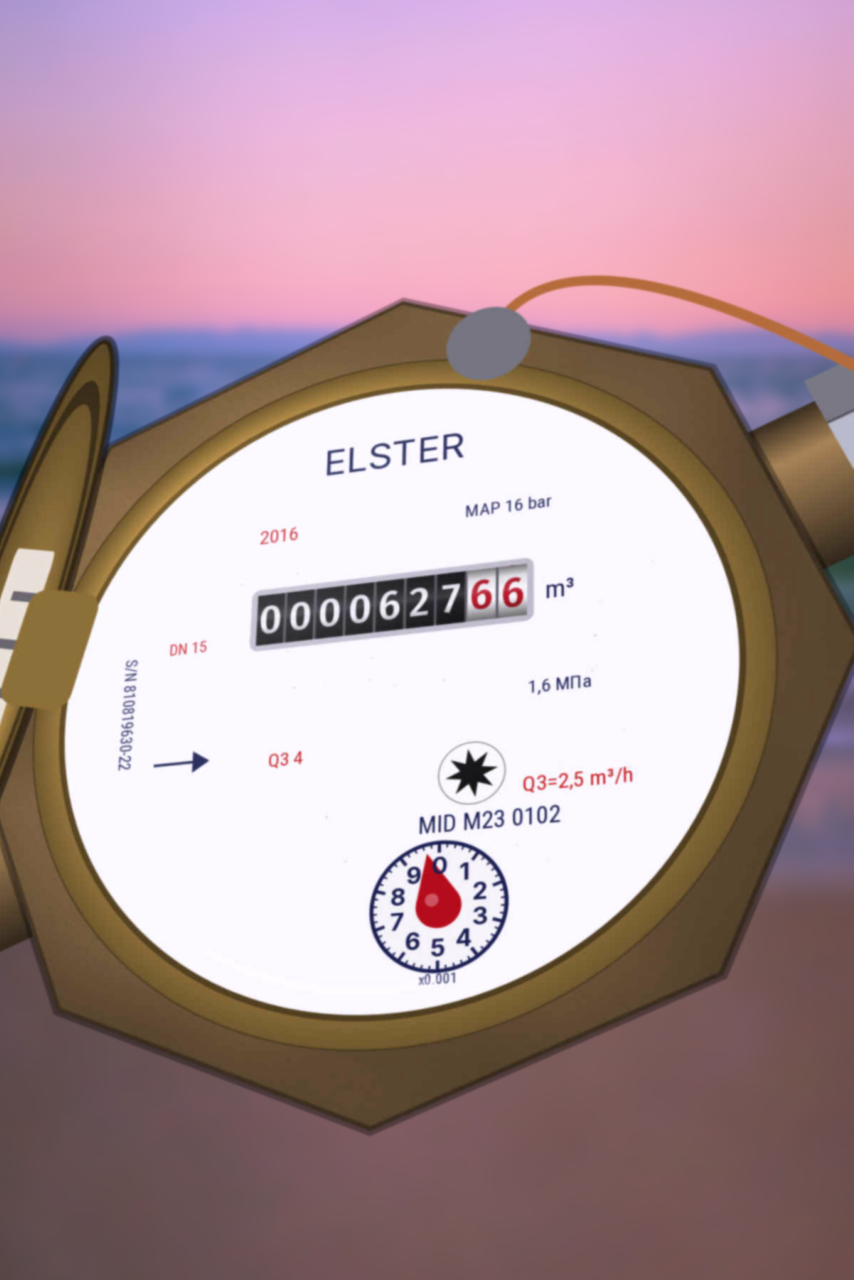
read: **627.659** m³
